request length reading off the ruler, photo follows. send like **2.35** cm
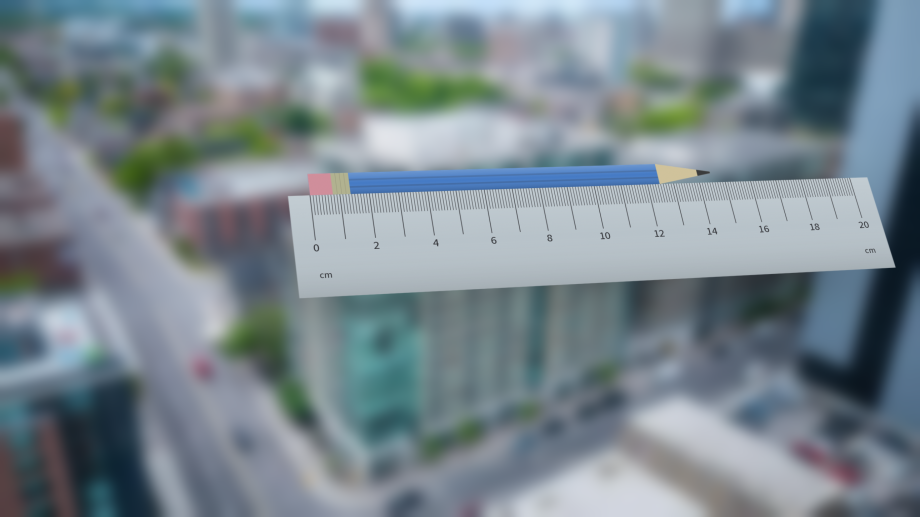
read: **14.5** cm
